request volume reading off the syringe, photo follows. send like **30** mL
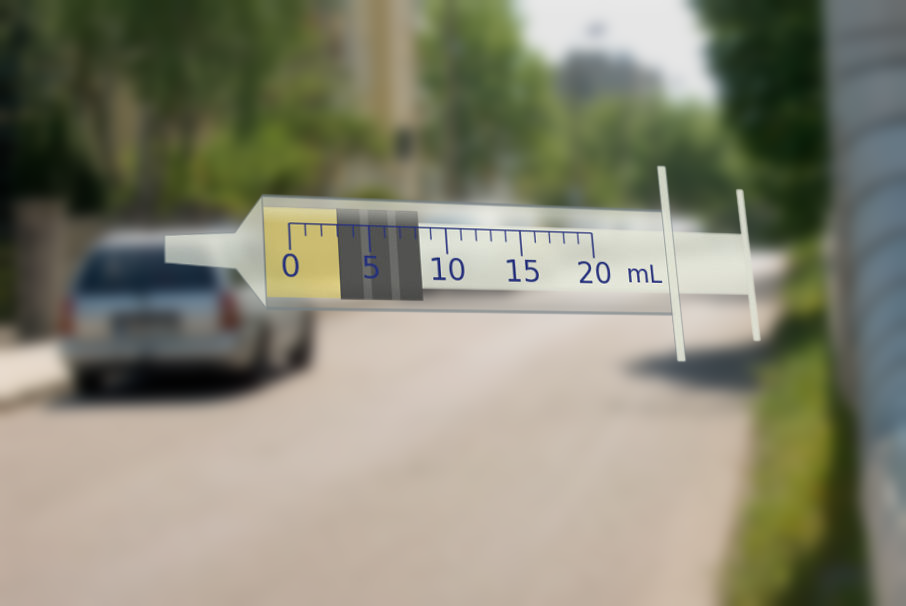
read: **3** mL
